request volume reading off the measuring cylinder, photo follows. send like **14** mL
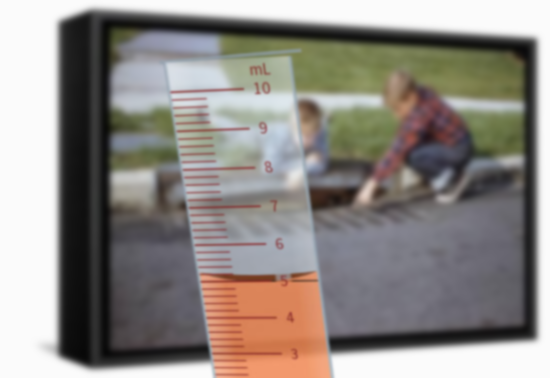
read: **5** mL
